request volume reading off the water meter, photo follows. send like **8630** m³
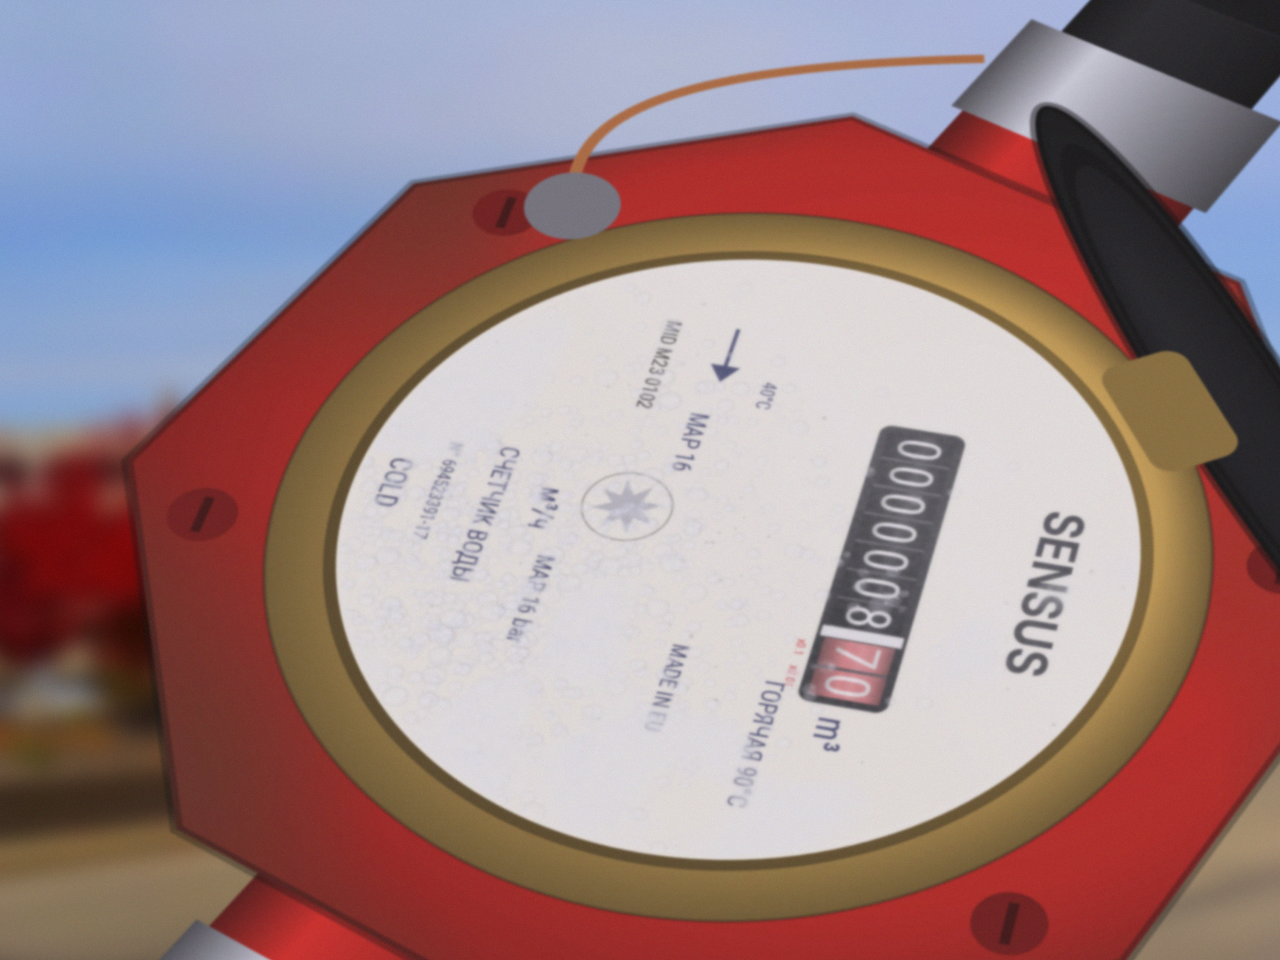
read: **8.70** m³
